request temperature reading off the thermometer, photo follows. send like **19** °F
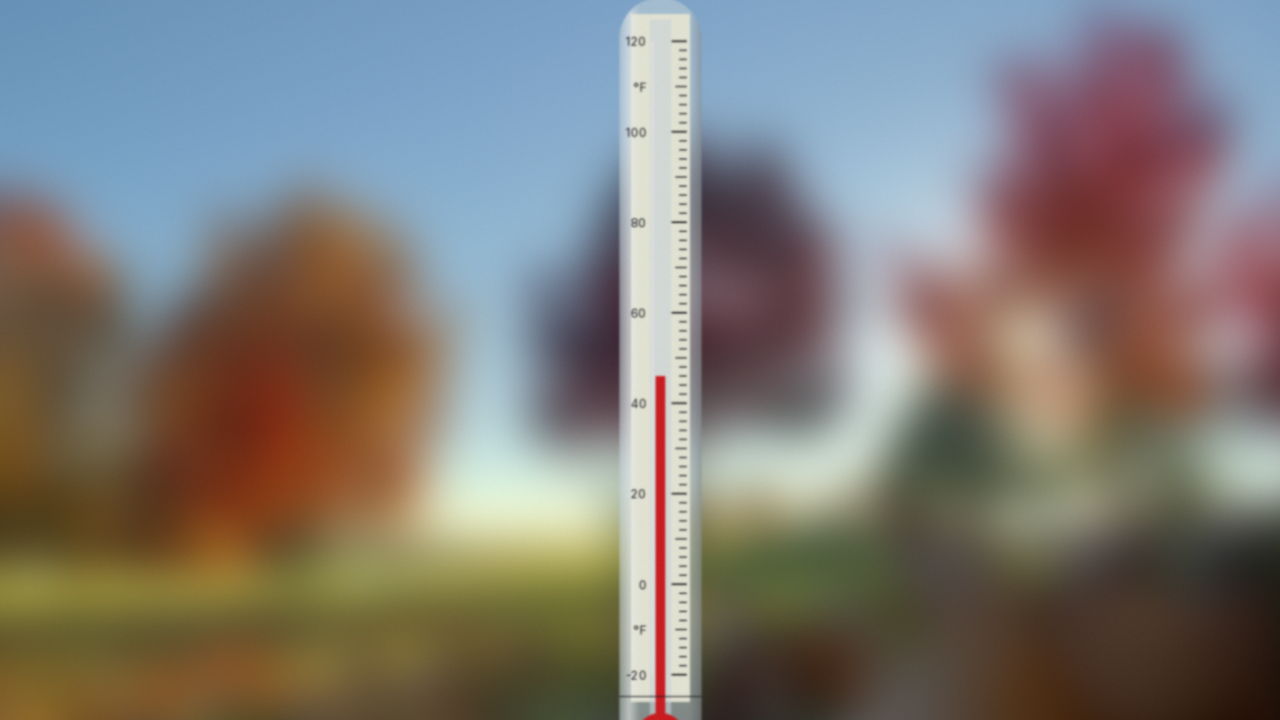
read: **46** °F
